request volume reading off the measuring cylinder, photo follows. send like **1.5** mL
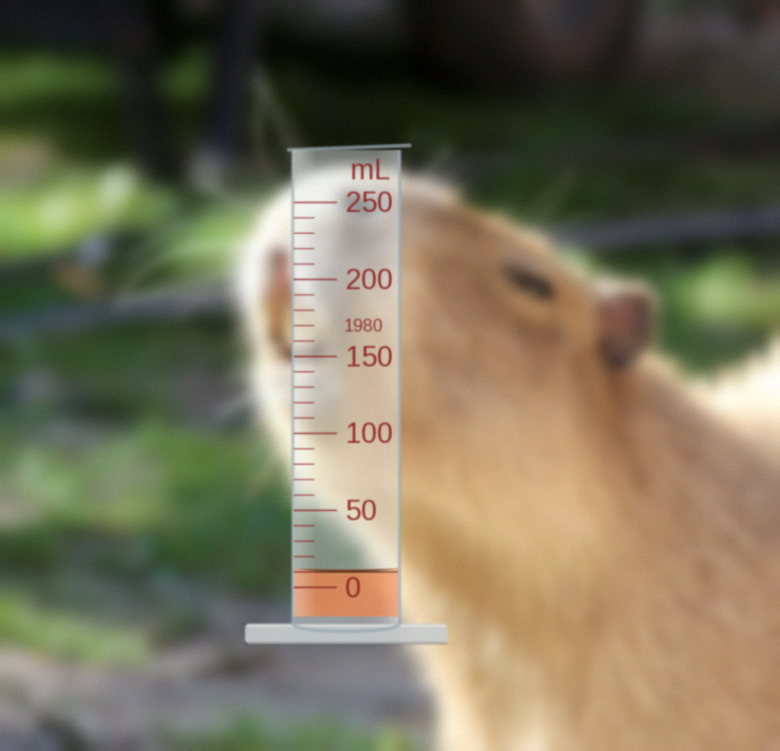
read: **10** mL
